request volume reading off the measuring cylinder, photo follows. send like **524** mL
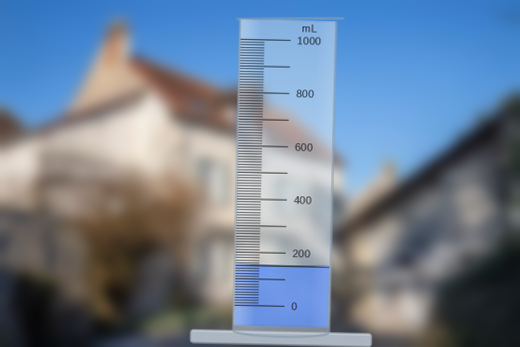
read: **150** mL
